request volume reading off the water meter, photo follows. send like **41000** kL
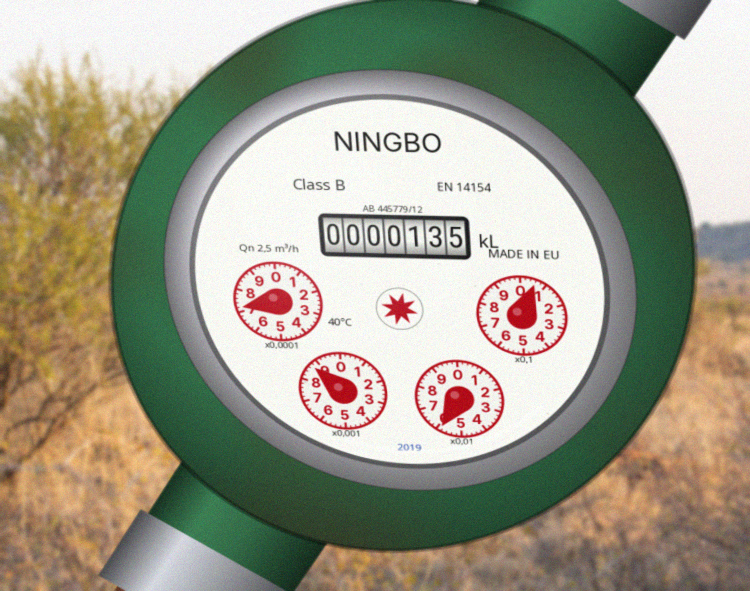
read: **135.0587** kL
